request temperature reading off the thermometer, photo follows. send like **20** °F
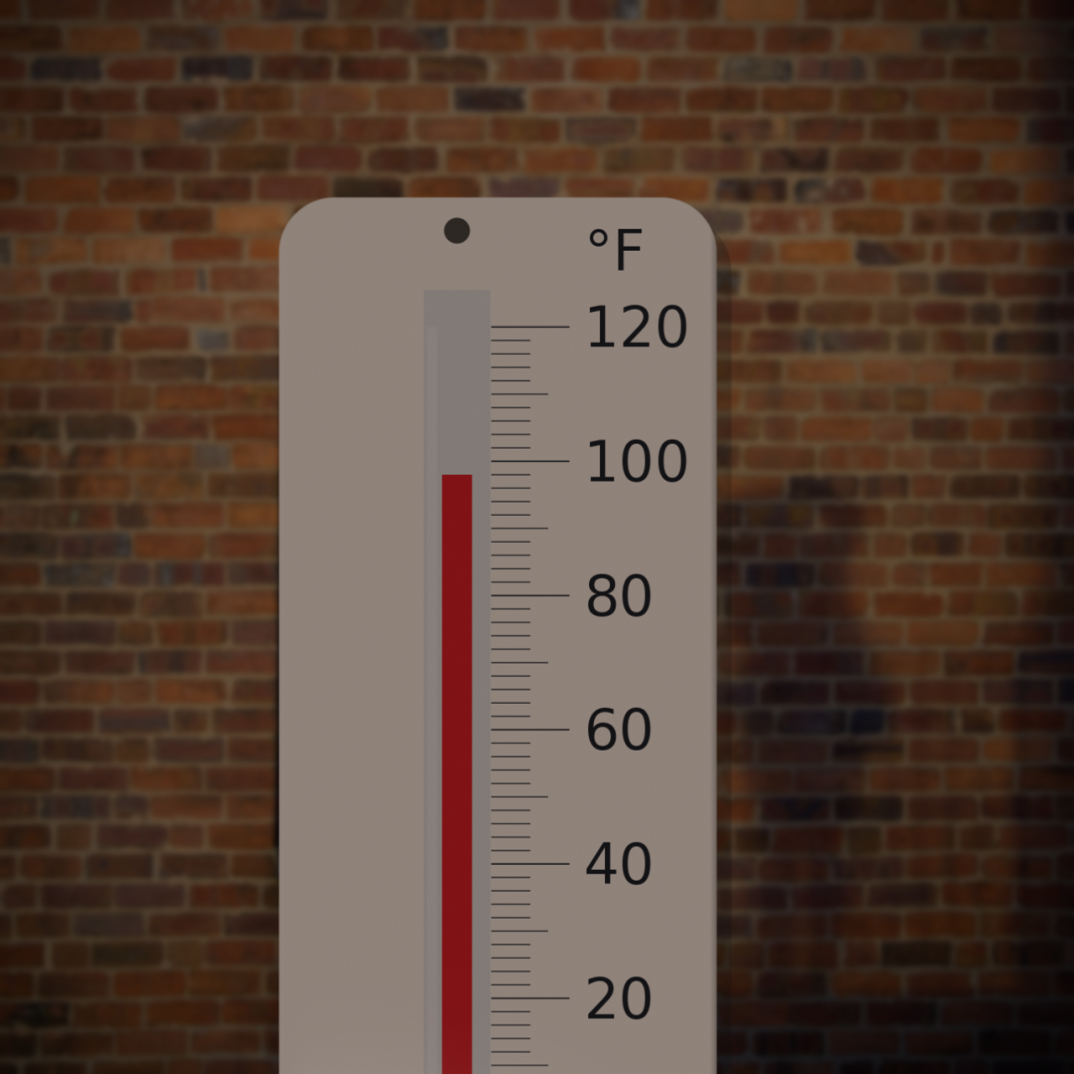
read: **98** °F
